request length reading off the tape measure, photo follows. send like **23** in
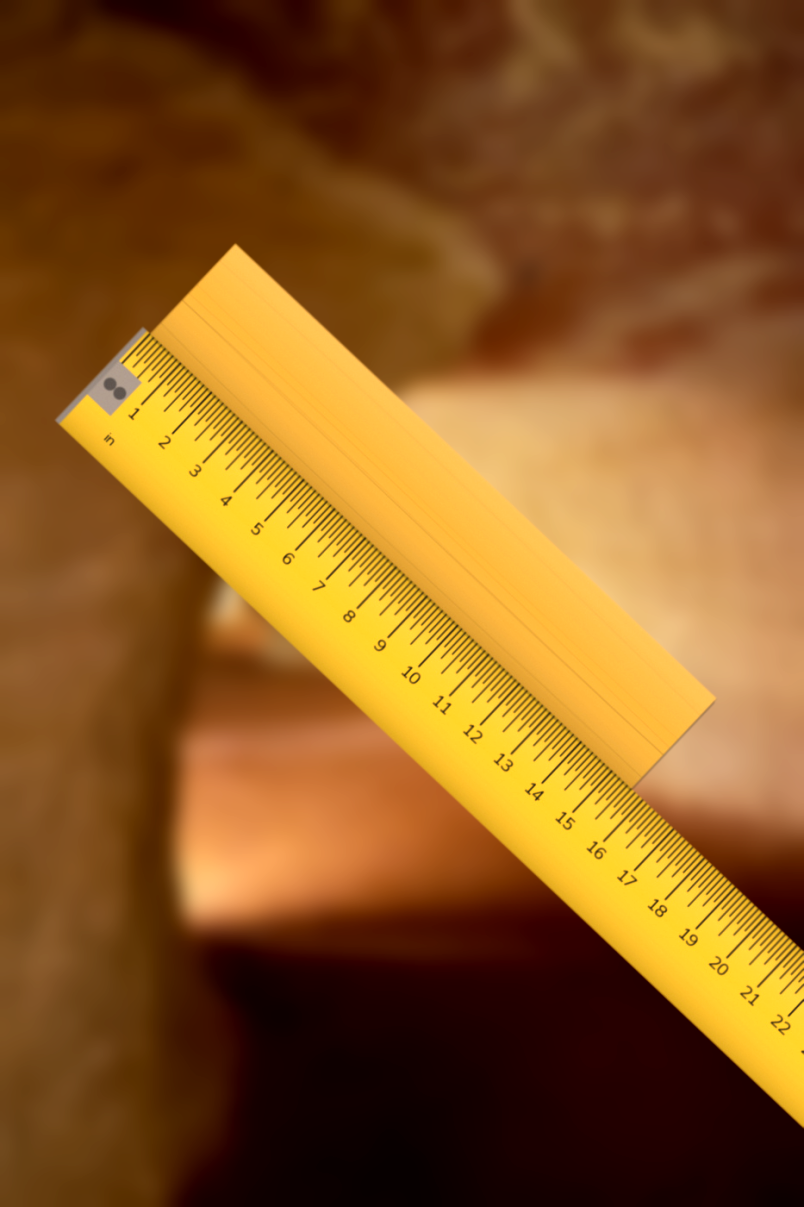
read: **15.625** in
